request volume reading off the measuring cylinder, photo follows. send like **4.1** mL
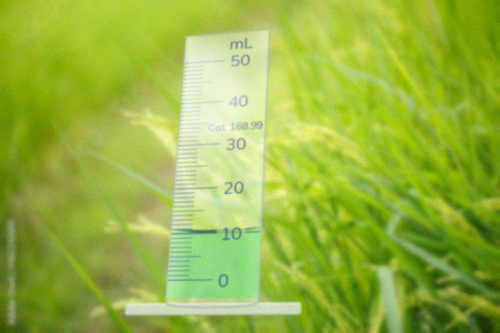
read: **10** mL
